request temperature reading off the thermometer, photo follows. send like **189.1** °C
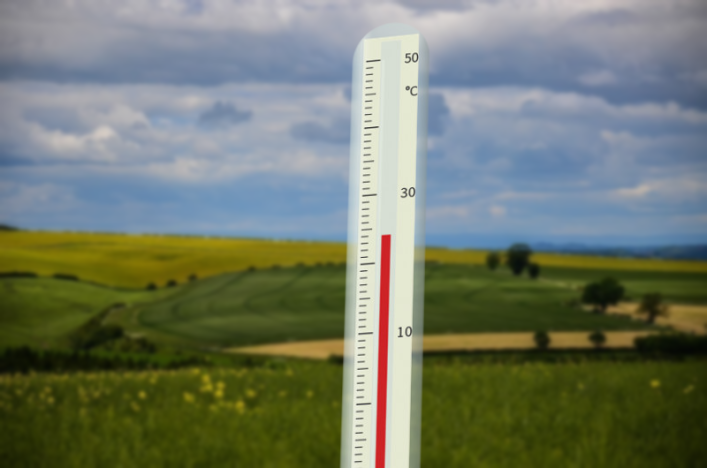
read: **24** °C
